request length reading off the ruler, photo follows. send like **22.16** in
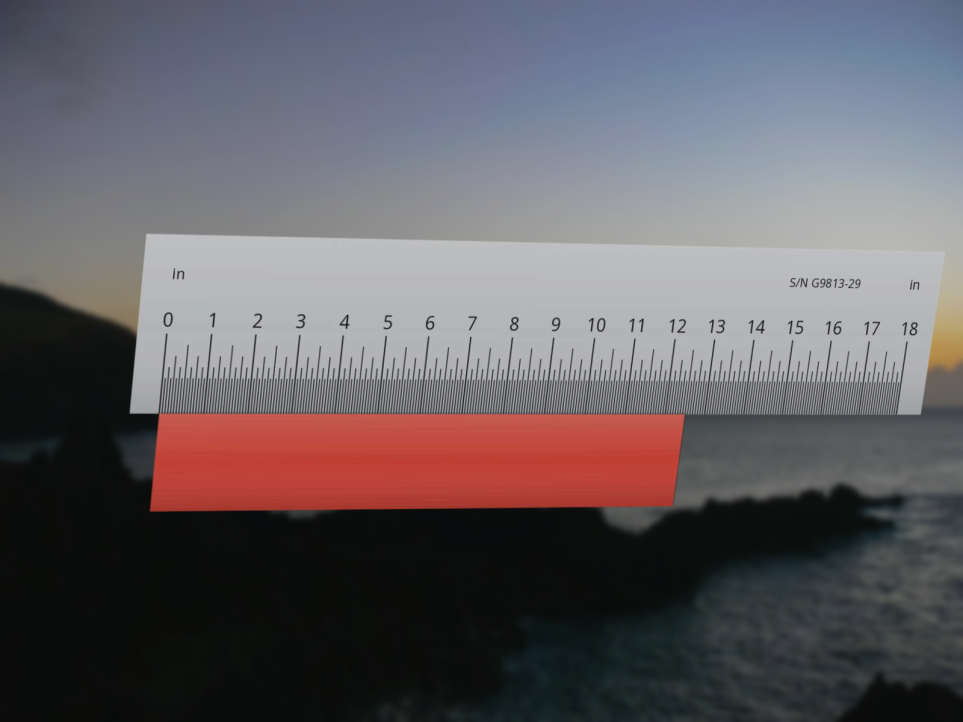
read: **12.5** in
